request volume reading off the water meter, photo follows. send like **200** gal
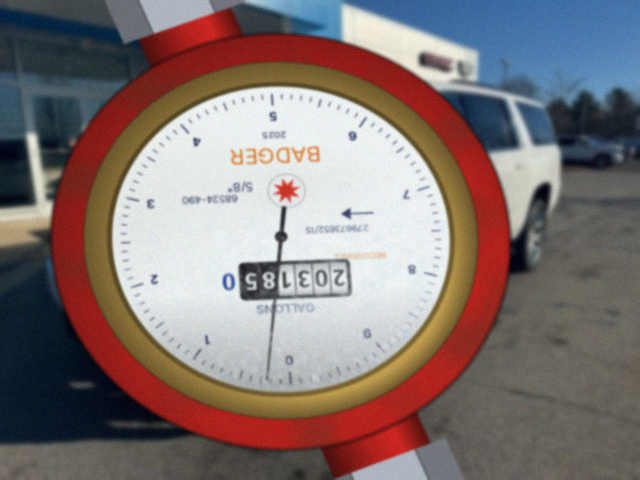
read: **2031850.2** gal
